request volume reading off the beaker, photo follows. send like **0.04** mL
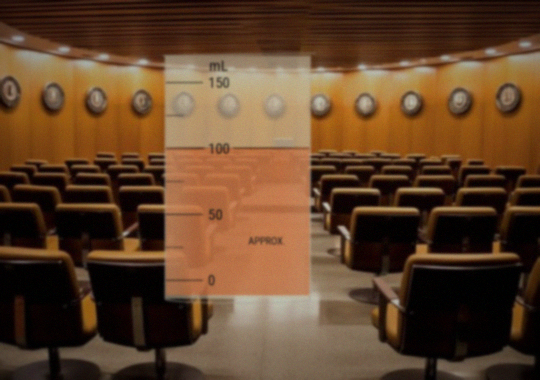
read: **100** mL
